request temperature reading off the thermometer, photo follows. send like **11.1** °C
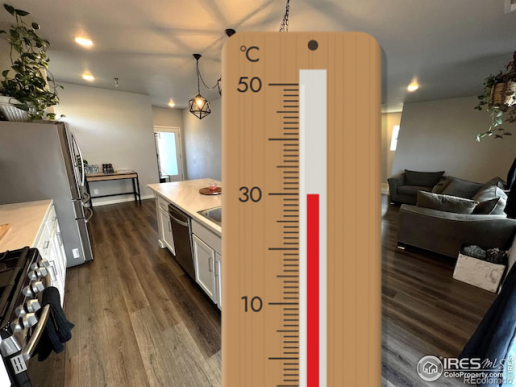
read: **30** °C
